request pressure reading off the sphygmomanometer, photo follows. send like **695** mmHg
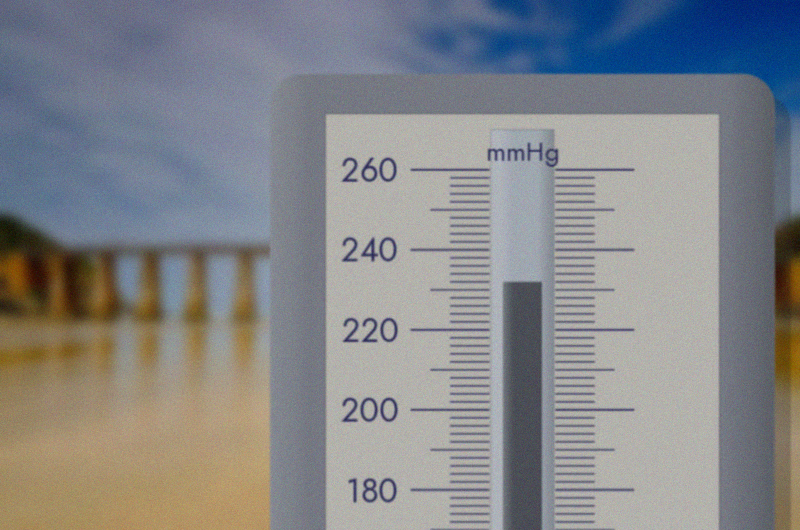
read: **232** mmHg
